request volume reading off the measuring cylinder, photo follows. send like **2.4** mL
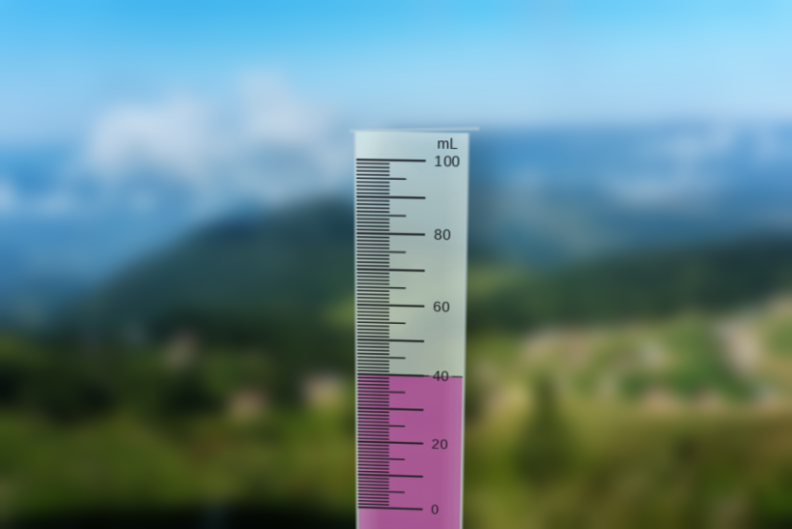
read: **40** mL
